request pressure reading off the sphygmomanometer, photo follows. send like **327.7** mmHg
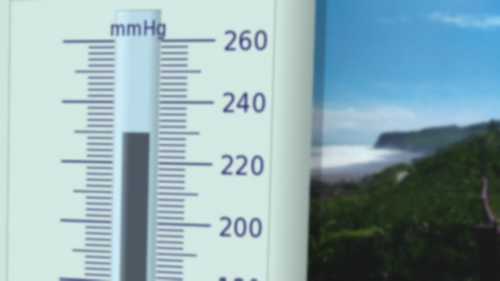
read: **230** mmHg
